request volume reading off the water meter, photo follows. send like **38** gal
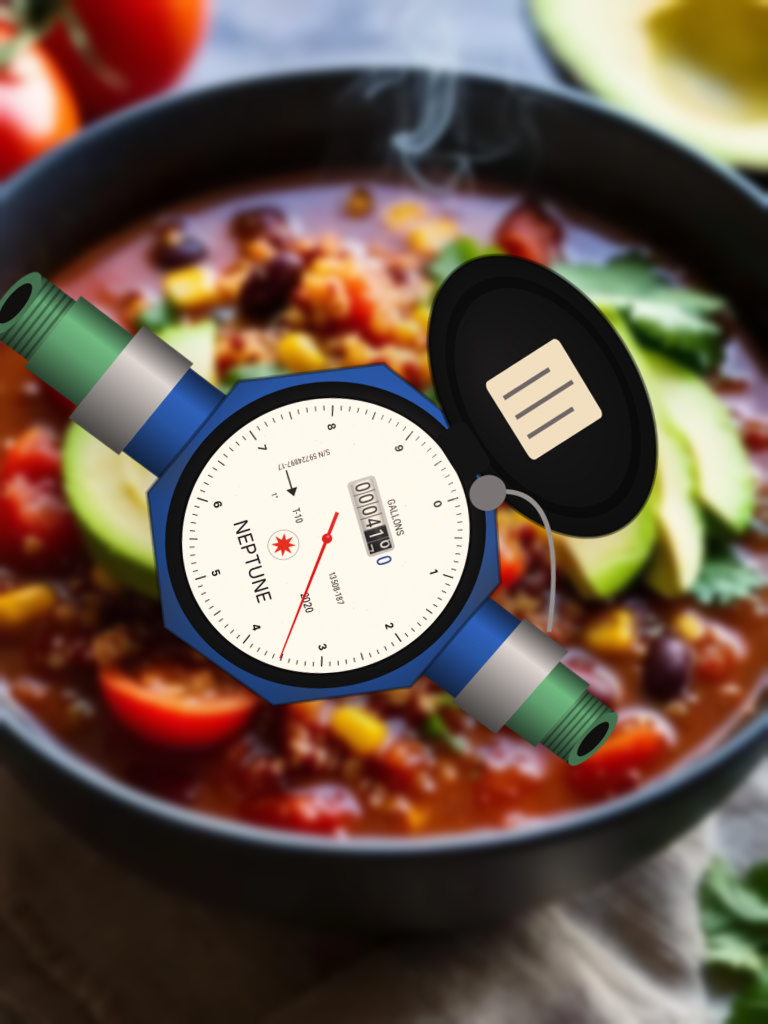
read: **4163.5** gal
